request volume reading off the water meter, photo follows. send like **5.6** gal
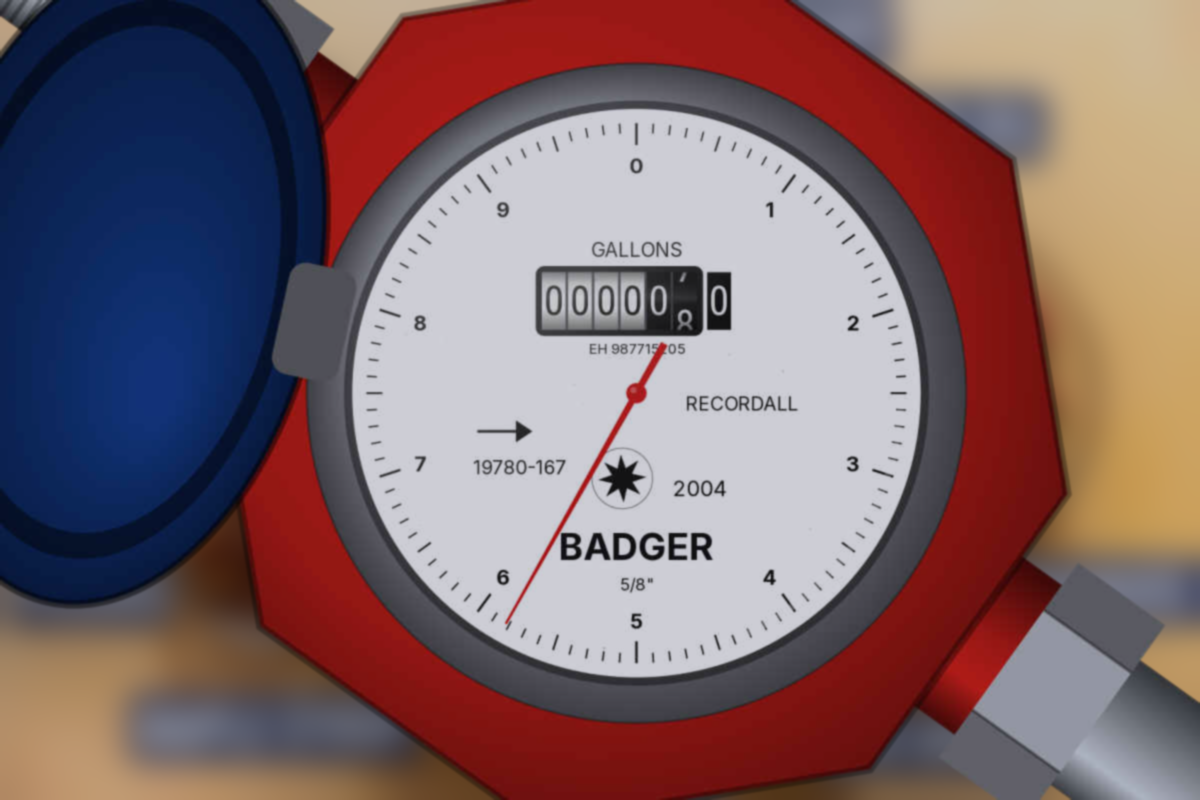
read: **75.8** gal
